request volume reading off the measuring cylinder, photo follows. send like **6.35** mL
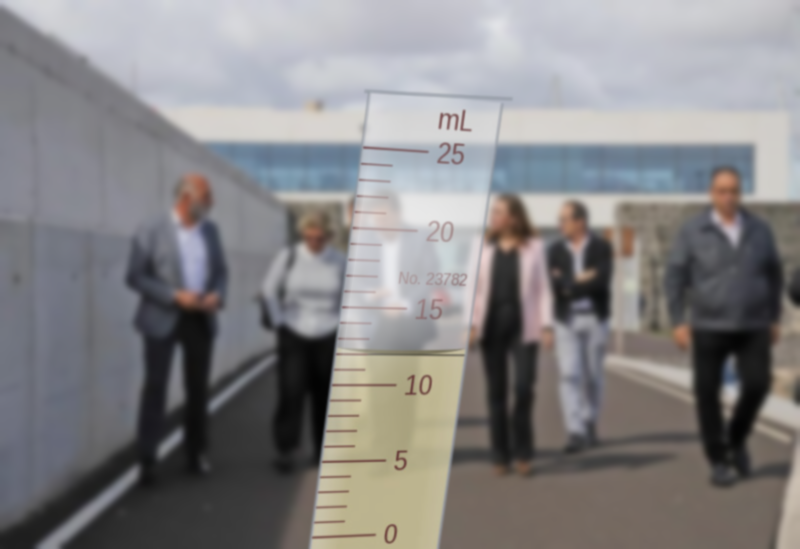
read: **12** mL
